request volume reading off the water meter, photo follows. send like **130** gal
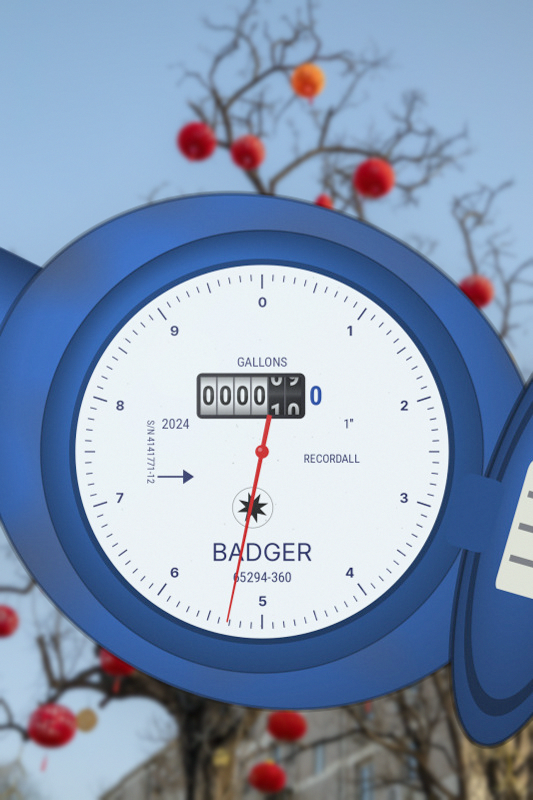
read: **95.3** gal
